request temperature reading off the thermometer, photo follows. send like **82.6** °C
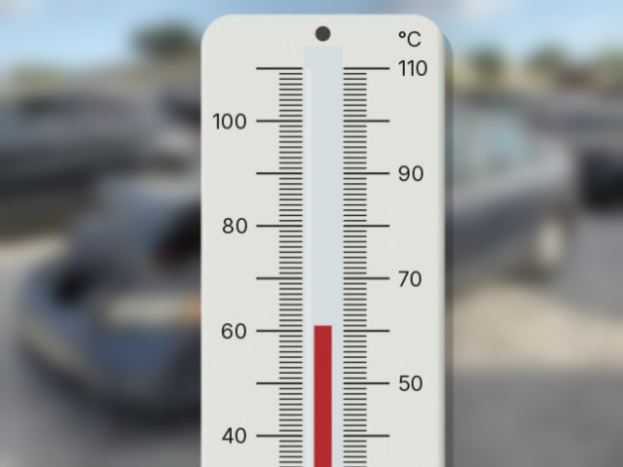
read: **61** °C
